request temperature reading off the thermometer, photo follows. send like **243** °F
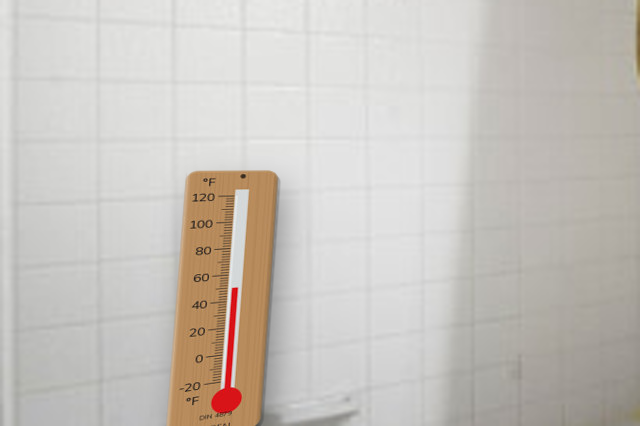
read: **50** °F
